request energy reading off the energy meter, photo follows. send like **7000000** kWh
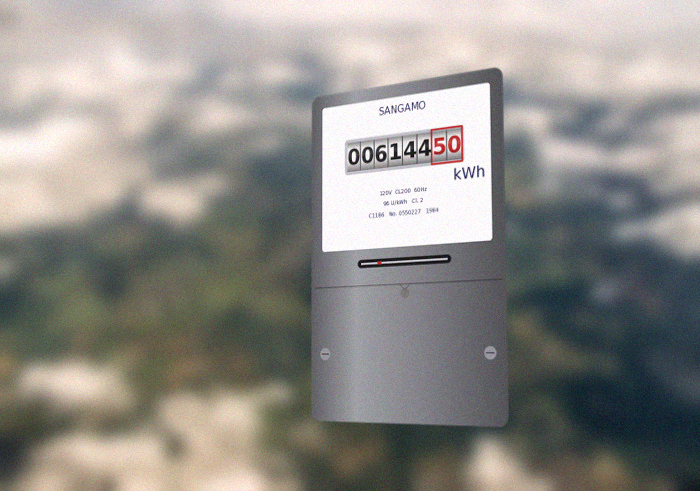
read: **6144.50** kWh
